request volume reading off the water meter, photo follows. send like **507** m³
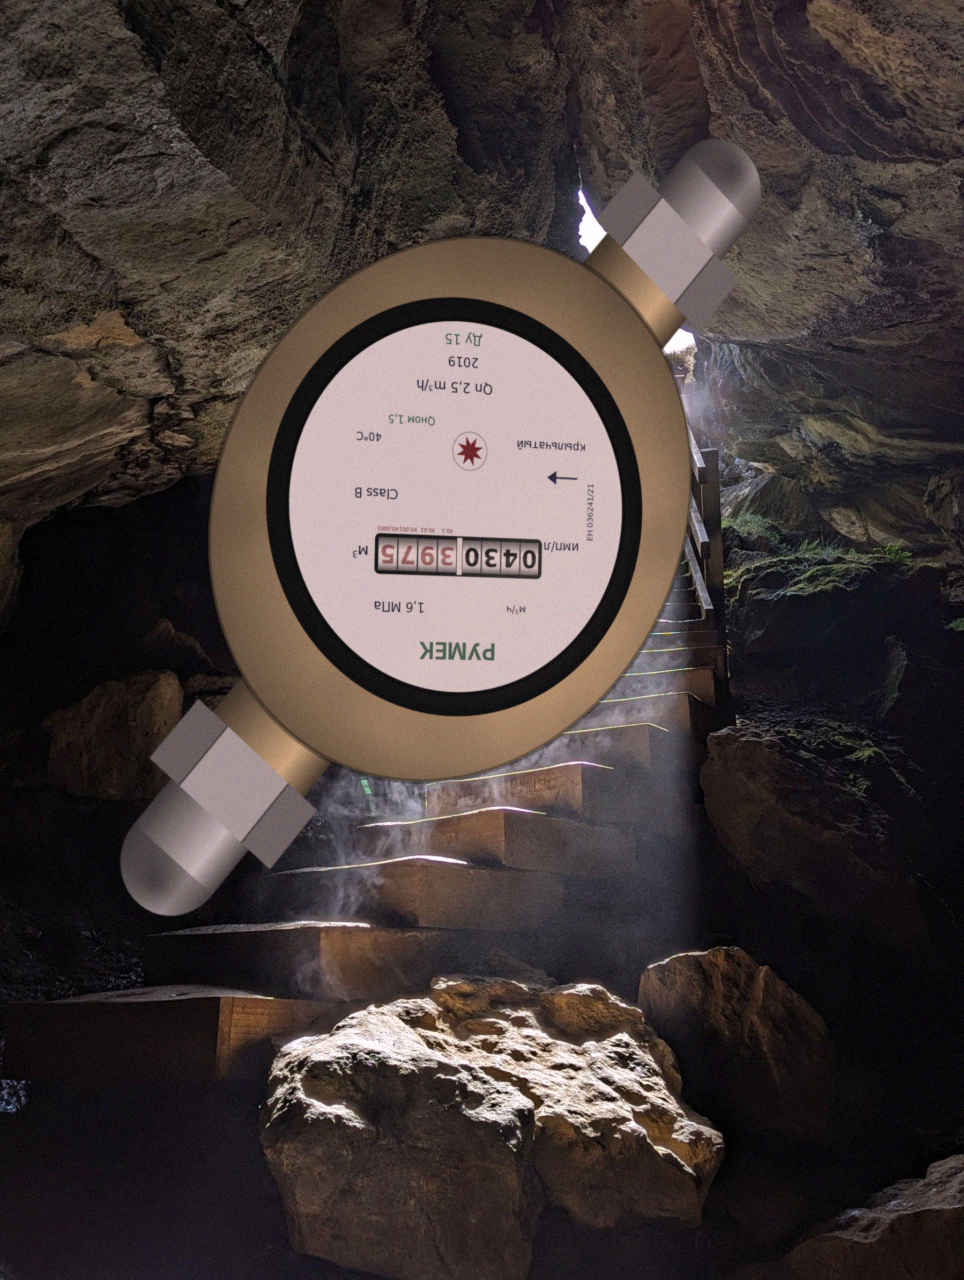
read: **430.3975** m³
